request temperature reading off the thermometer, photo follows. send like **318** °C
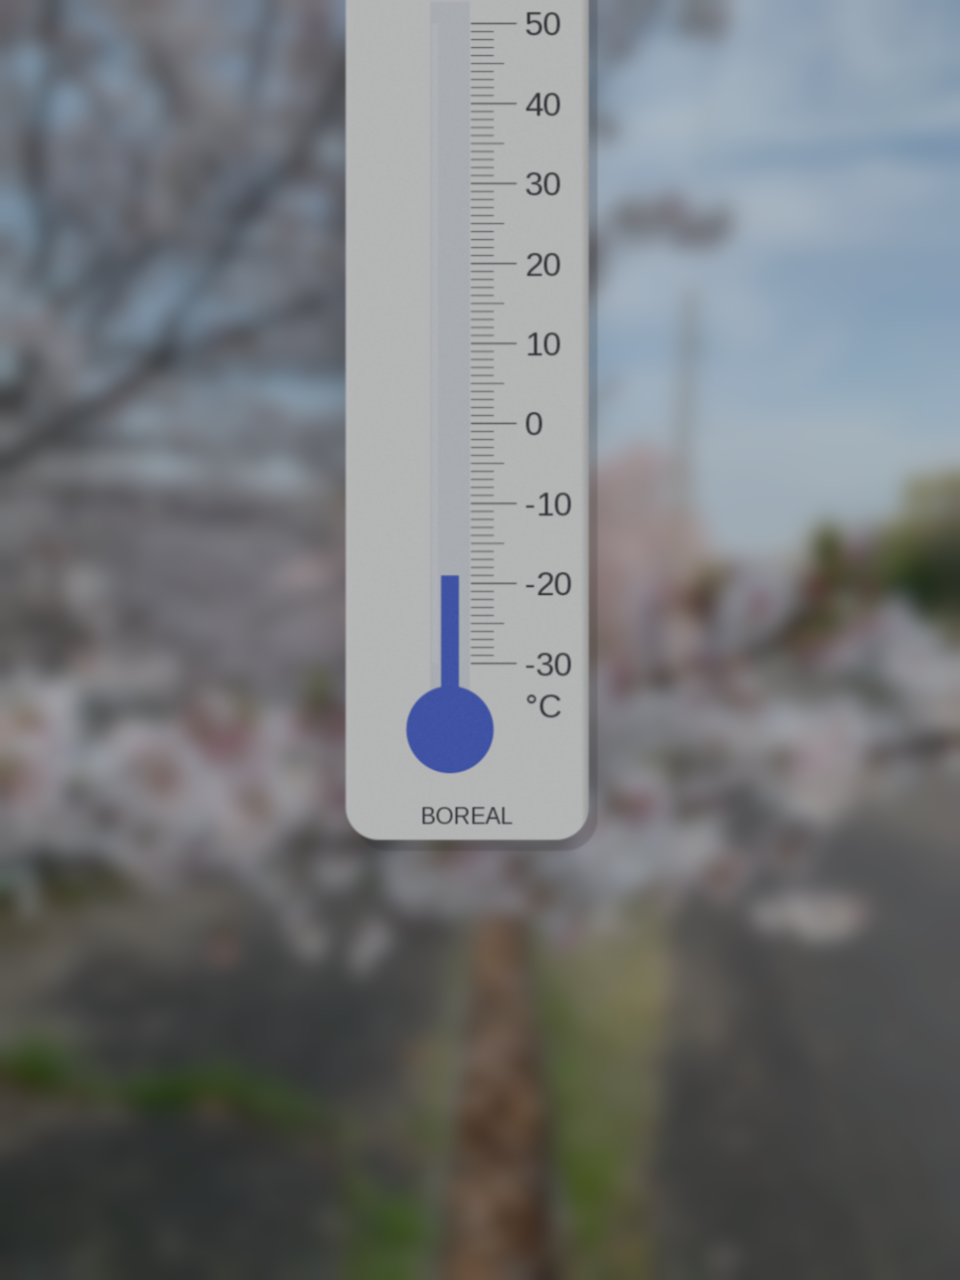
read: **-19** °C
